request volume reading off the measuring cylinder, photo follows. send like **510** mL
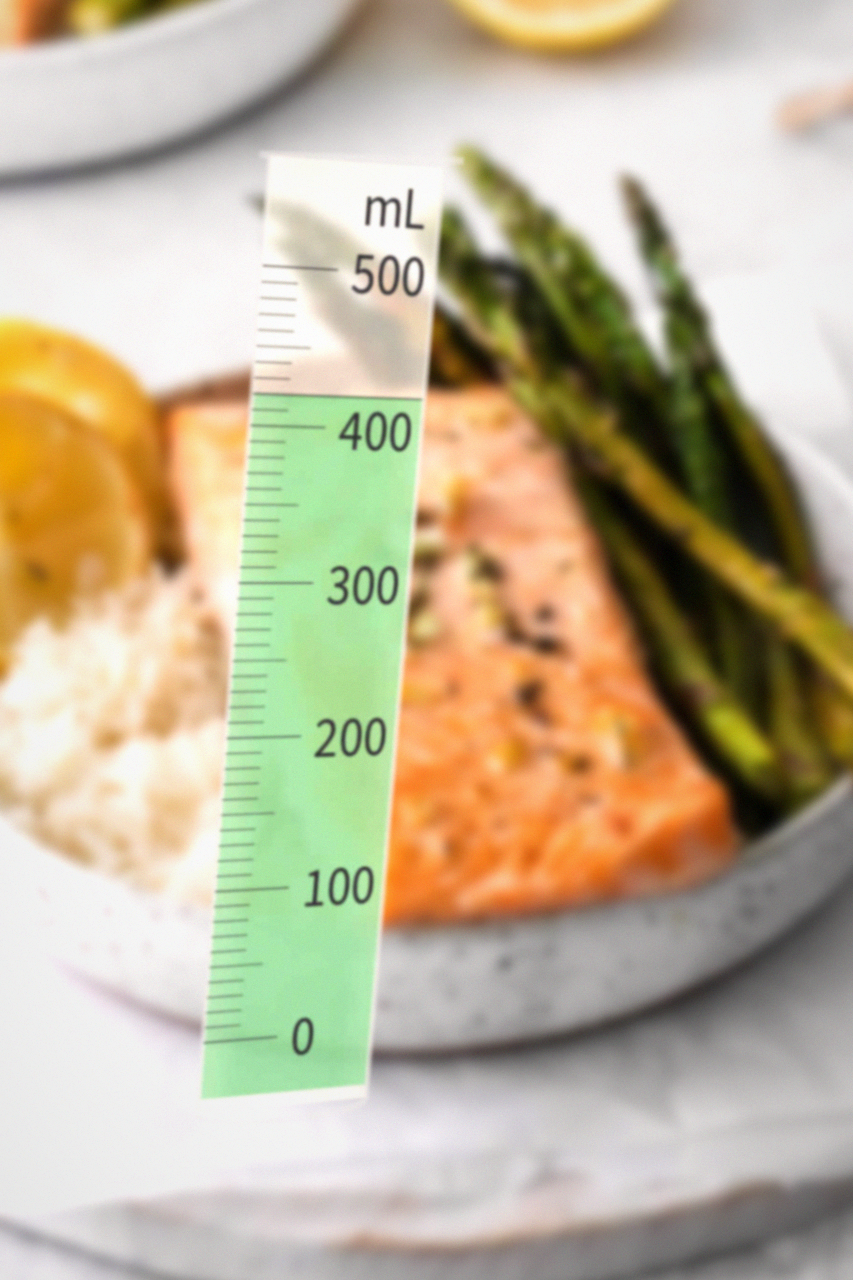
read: **420** mL
